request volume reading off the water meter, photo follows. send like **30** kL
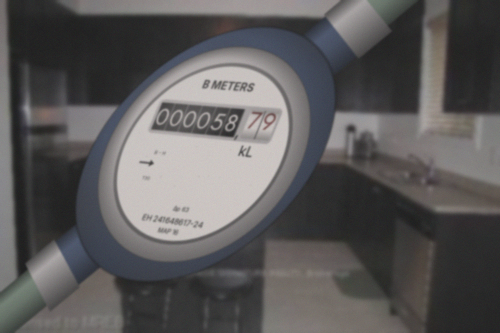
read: **58.79** kL
